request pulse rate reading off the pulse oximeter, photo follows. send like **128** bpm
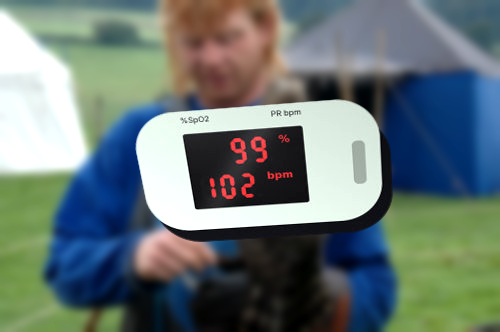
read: **102** bpm
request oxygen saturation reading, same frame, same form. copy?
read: **99** %
